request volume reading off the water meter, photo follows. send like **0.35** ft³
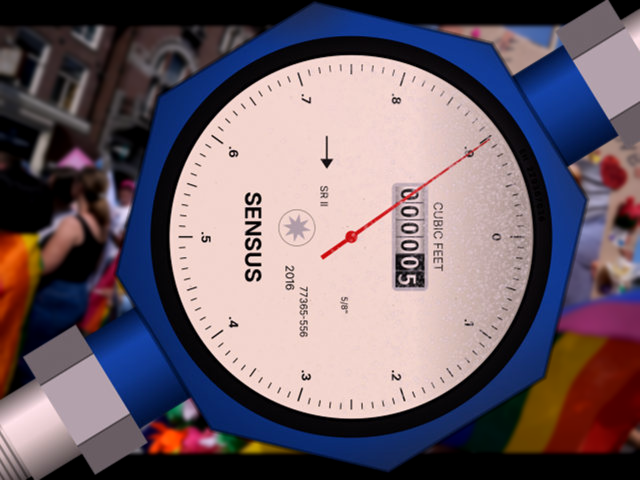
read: **4.90** ft³
